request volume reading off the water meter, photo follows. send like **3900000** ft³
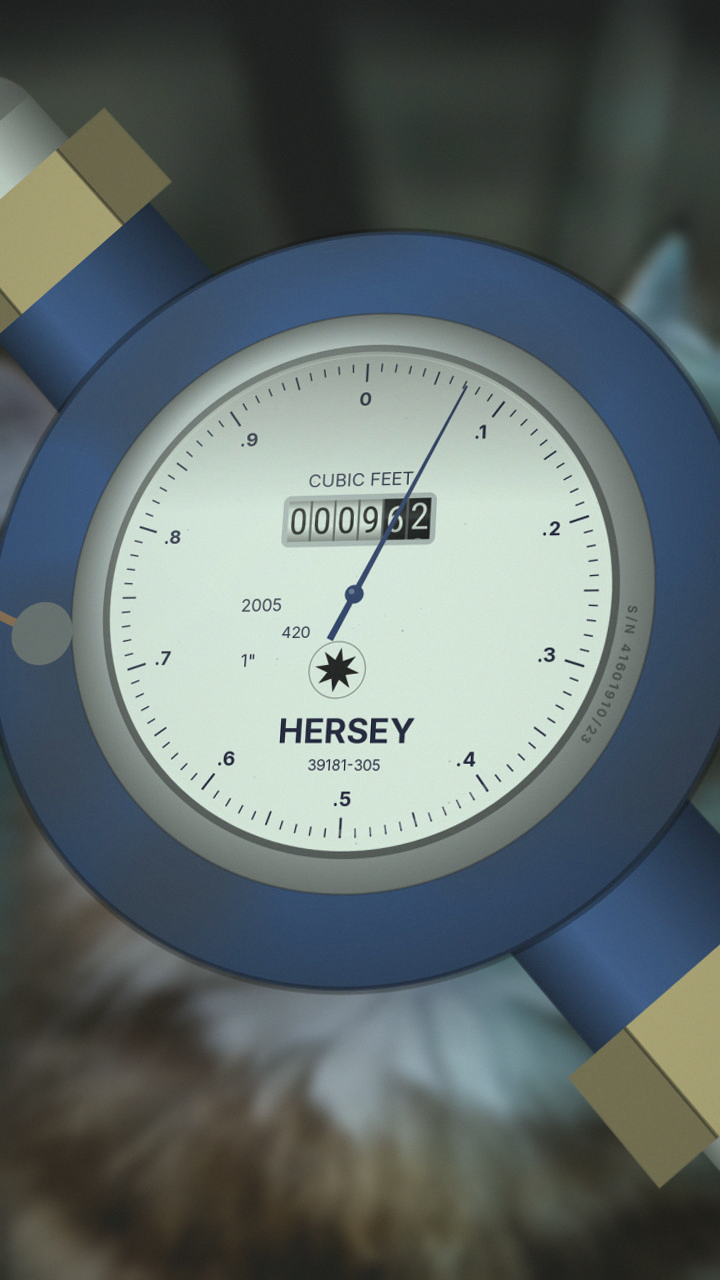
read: **962.07** ft³
